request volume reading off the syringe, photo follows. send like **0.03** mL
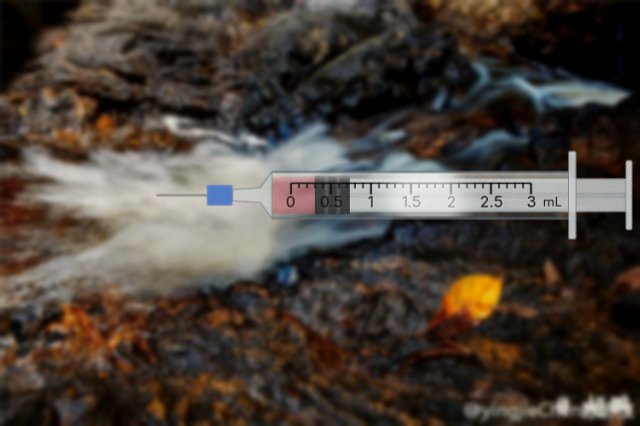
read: **0.3** mL
